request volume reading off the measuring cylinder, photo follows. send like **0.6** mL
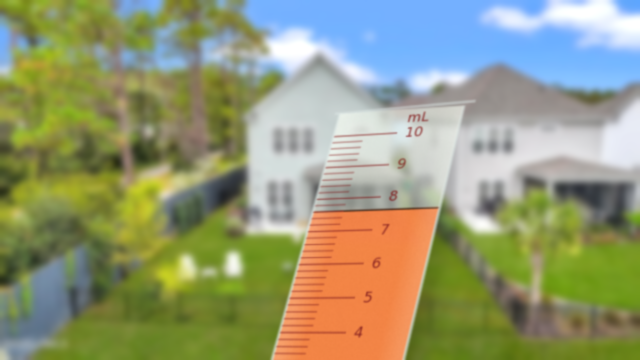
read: **7.6** mL
